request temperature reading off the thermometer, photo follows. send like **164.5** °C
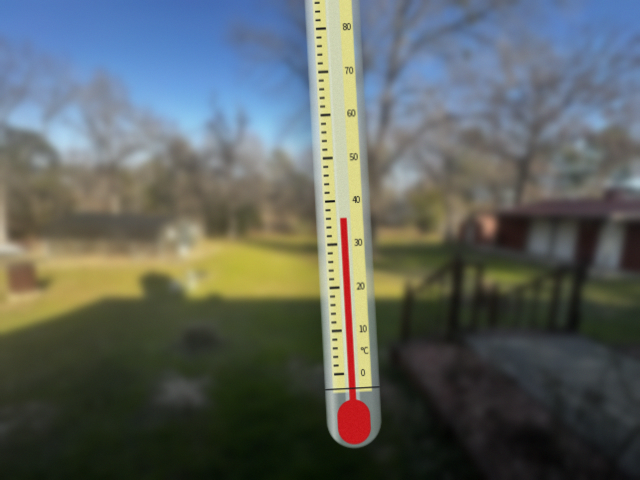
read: **36** °C
